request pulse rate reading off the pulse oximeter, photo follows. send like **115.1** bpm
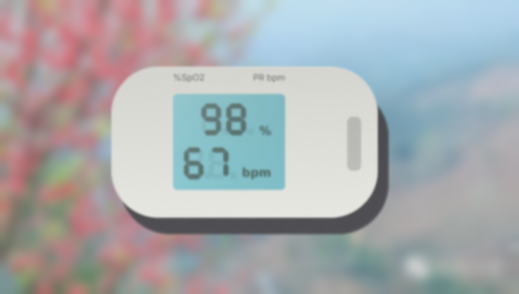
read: **67** bpm
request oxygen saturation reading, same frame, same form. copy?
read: **98** %
